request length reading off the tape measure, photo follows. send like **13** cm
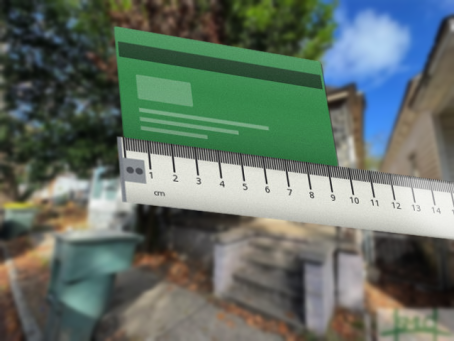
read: **9.5** cm
